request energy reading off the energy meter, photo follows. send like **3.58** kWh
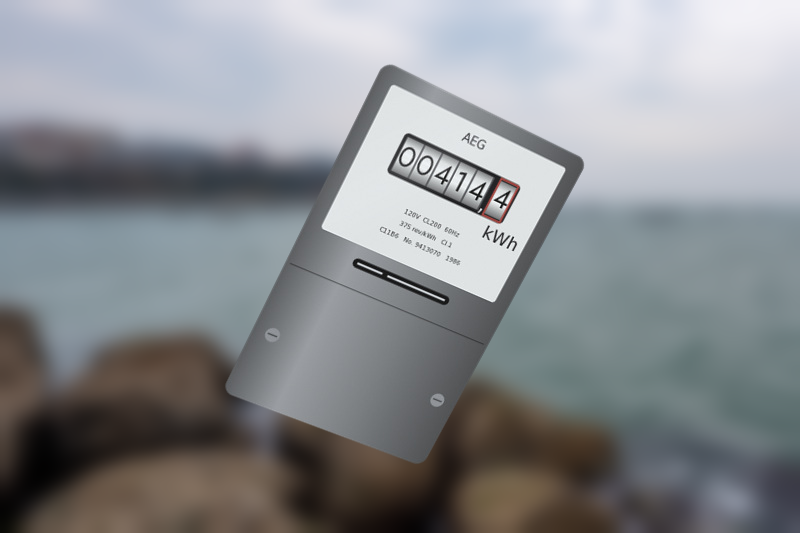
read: **414.4** kWh
